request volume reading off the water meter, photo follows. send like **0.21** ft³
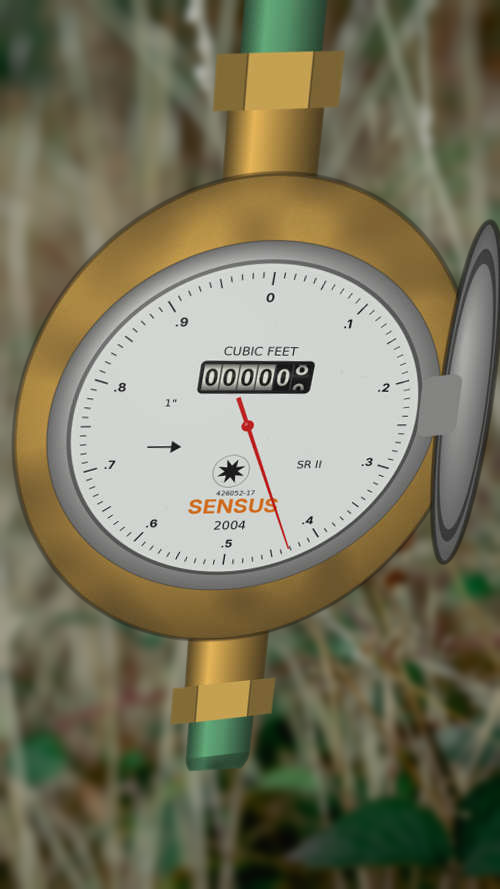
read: **8.43** ft³
